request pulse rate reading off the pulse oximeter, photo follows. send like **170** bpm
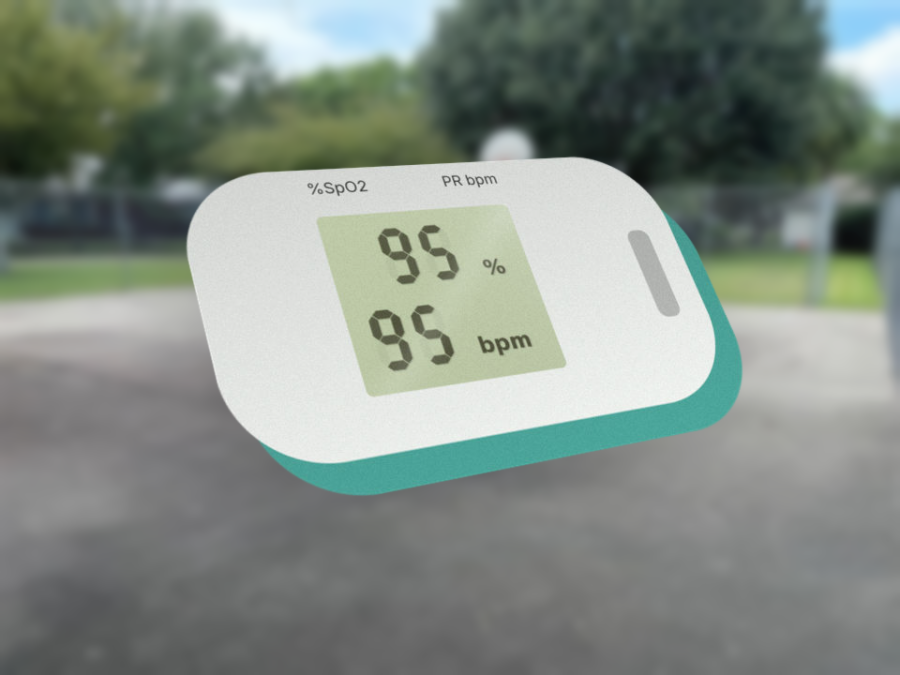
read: **95** bpm
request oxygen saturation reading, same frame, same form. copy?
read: **95** %
